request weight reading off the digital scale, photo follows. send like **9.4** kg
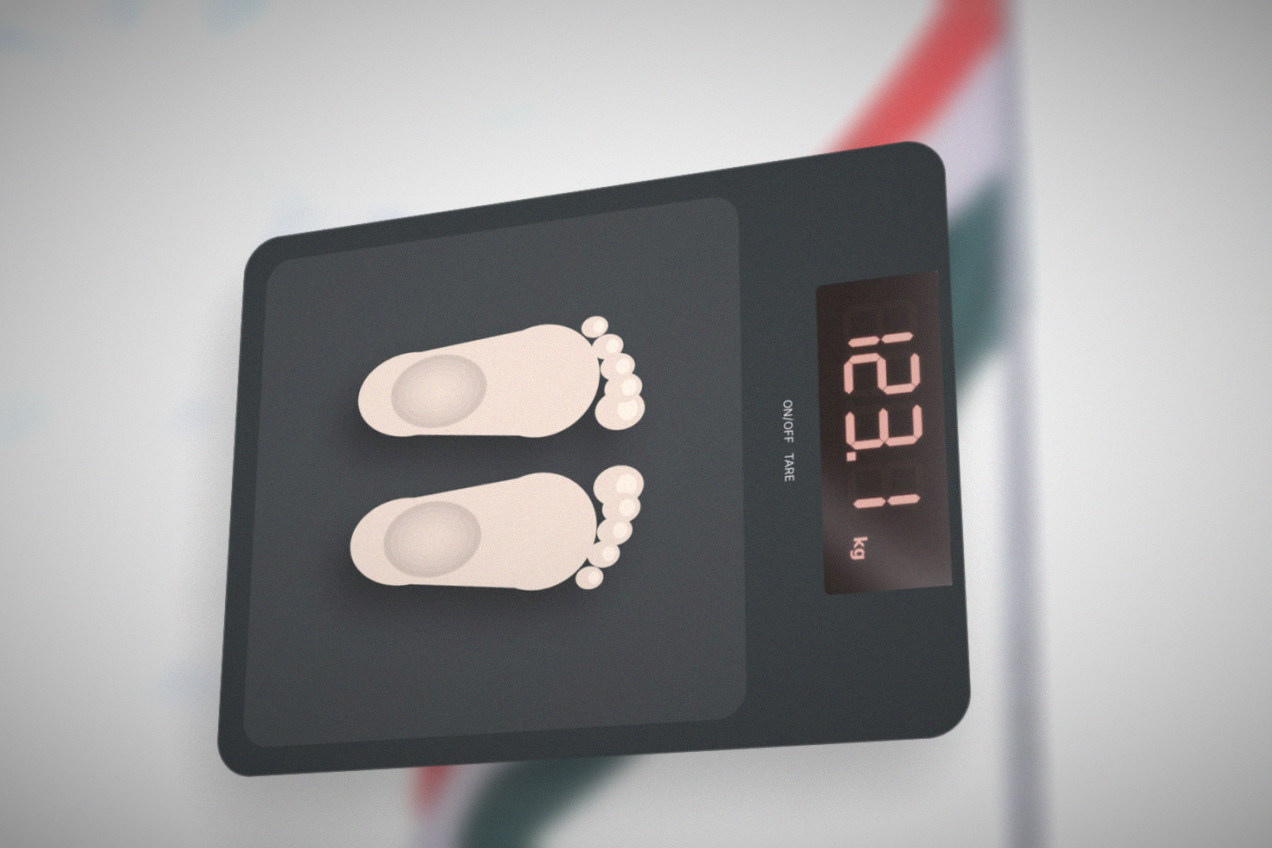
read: **123.1** kg
